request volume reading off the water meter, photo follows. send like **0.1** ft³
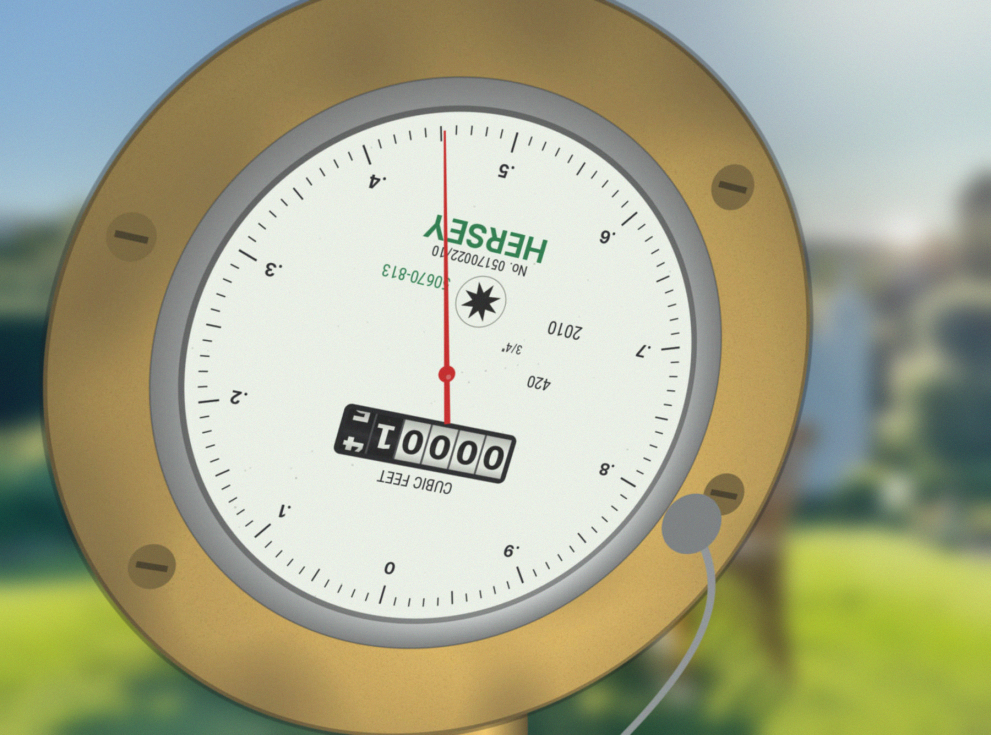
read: **14.45** ft³
